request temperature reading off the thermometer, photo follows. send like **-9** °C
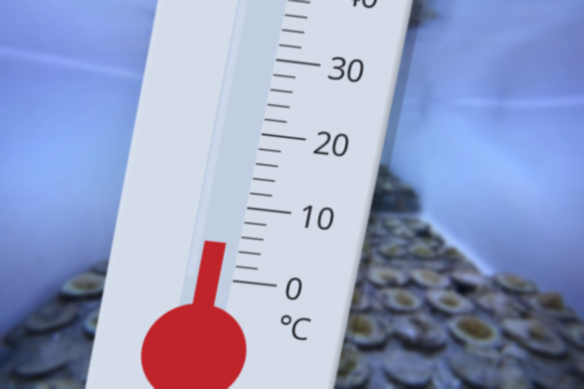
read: **5** °C
